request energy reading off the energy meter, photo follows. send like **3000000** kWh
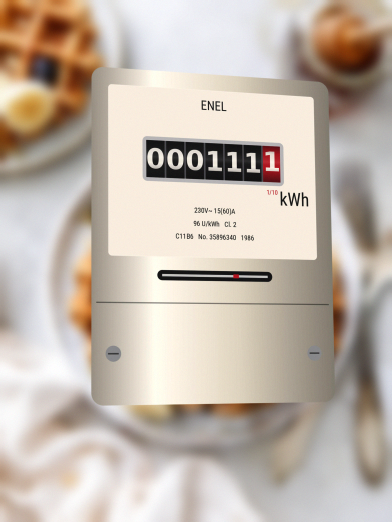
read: **111.1** kWh
